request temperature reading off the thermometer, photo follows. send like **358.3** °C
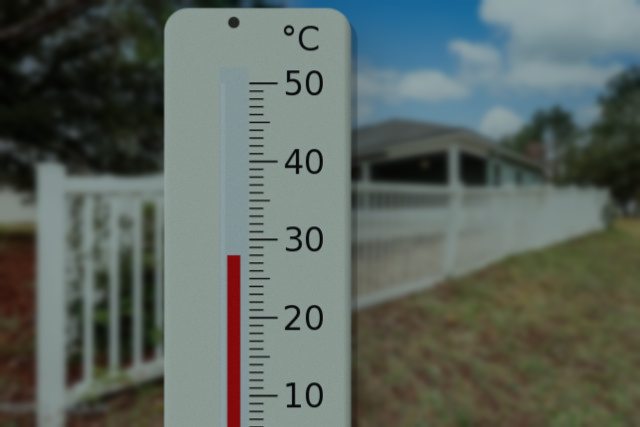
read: **28** °C
